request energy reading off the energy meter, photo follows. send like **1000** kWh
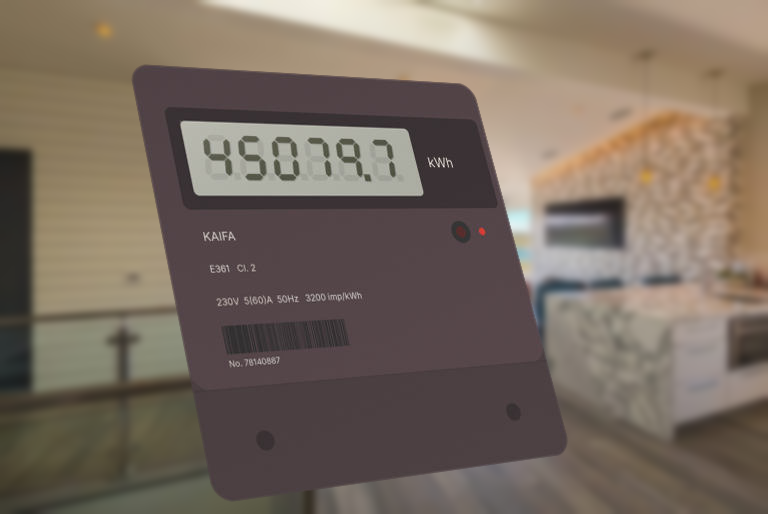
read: **45079.7** kWh
